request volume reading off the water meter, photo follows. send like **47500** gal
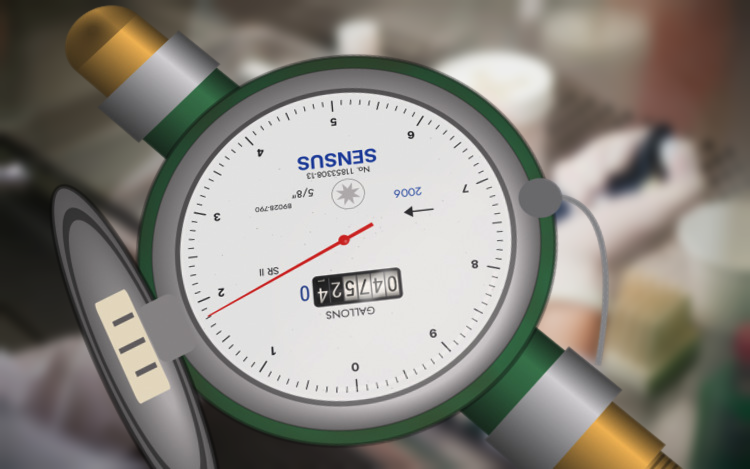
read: **475241.8** gal
